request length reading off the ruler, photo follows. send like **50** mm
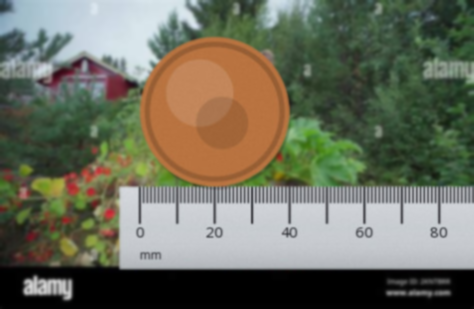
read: **40** mm
